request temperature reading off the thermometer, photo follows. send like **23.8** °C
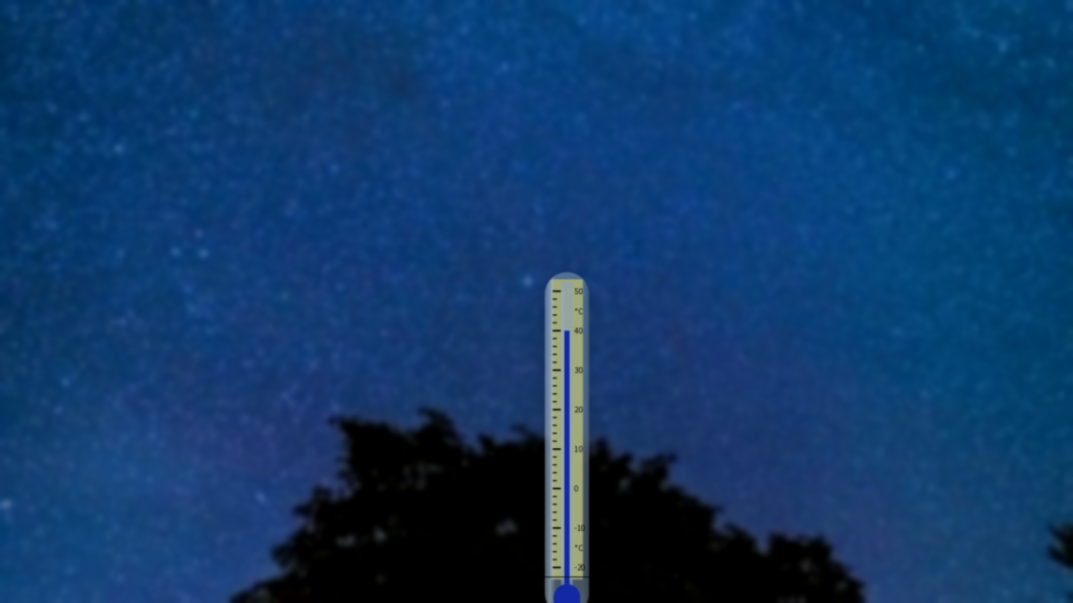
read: **40** °C
